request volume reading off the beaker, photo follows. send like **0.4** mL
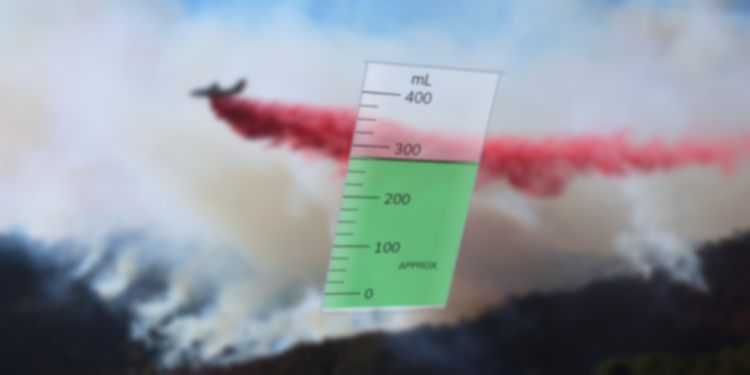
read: **275** mL
